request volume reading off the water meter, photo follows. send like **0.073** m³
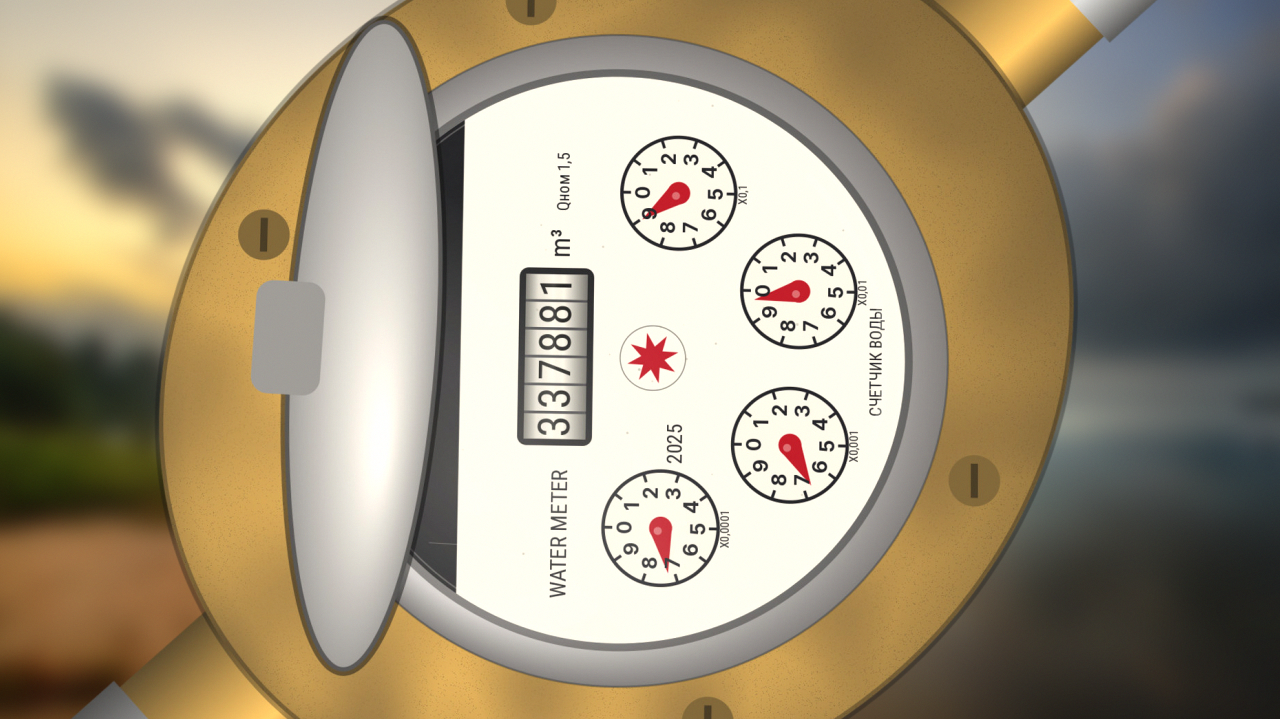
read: **337881.8967** m³
